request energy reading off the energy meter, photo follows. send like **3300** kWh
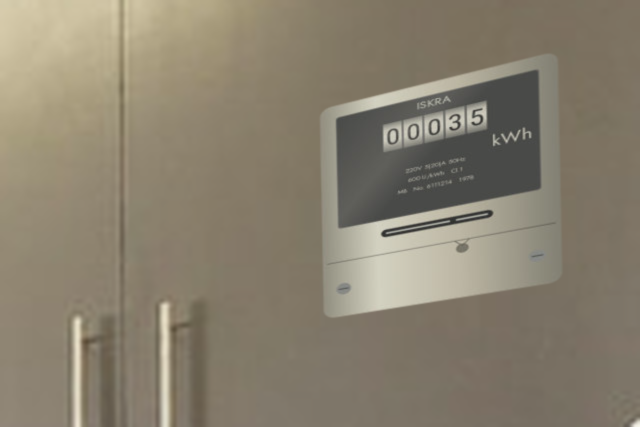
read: **35** kWh
